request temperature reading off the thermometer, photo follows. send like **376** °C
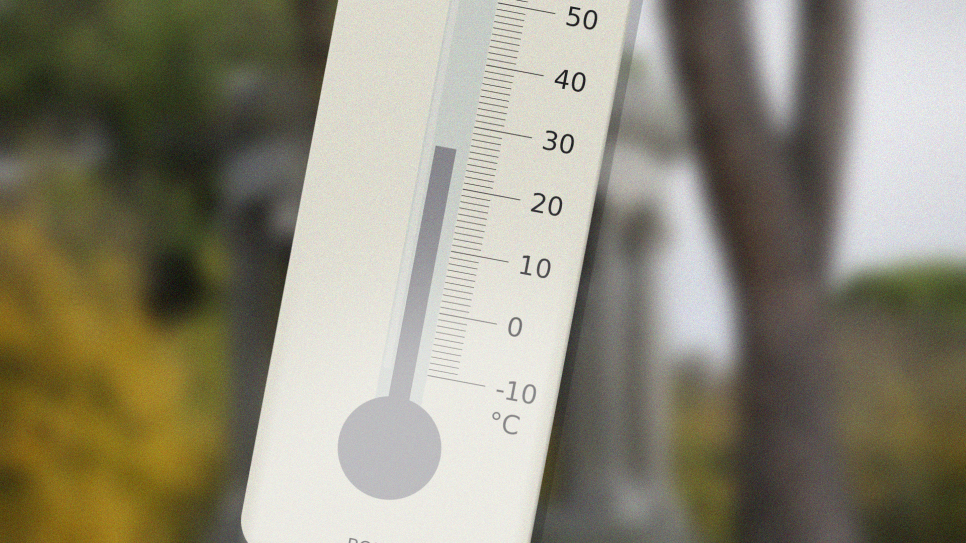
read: **26** °C
